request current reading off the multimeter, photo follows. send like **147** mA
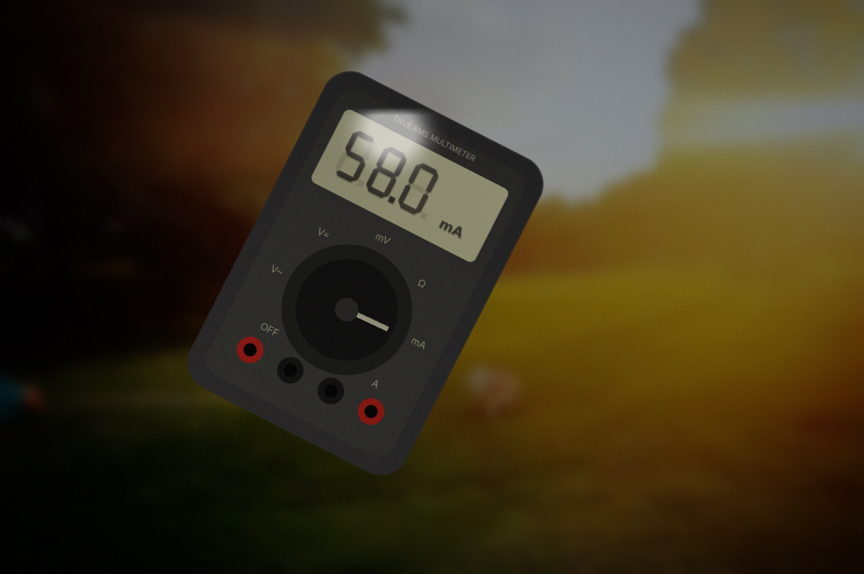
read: **58.0** mA
